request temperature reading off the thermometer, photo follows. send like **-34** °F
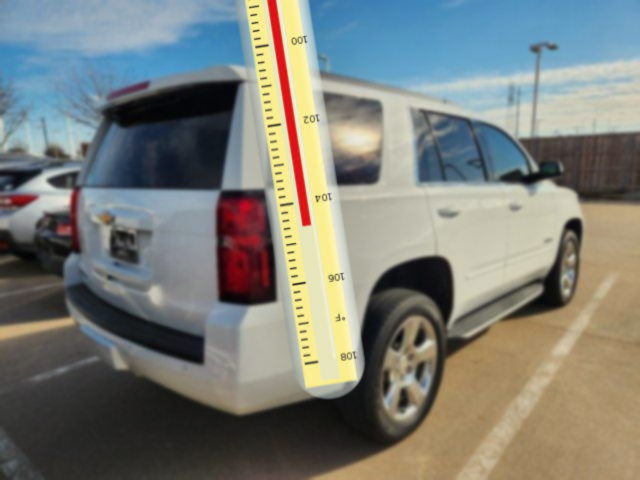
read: **104.6** °F
